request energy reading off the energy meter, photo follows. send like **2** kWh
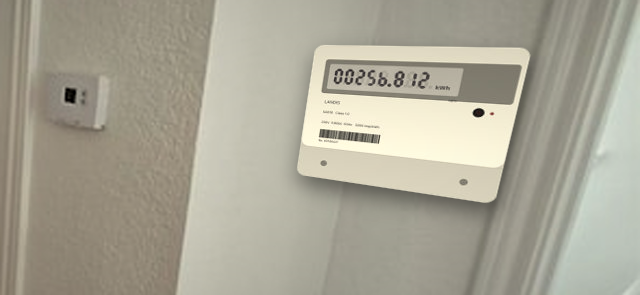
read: **256.812** kWh
